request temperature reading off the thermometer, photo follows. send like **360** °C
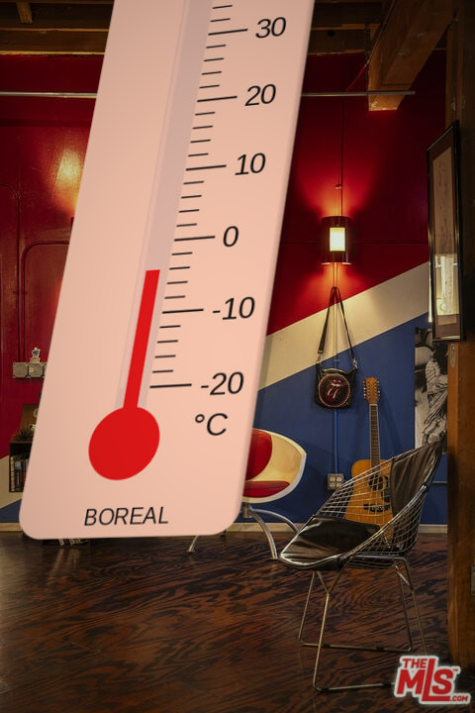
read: **-4** °C
